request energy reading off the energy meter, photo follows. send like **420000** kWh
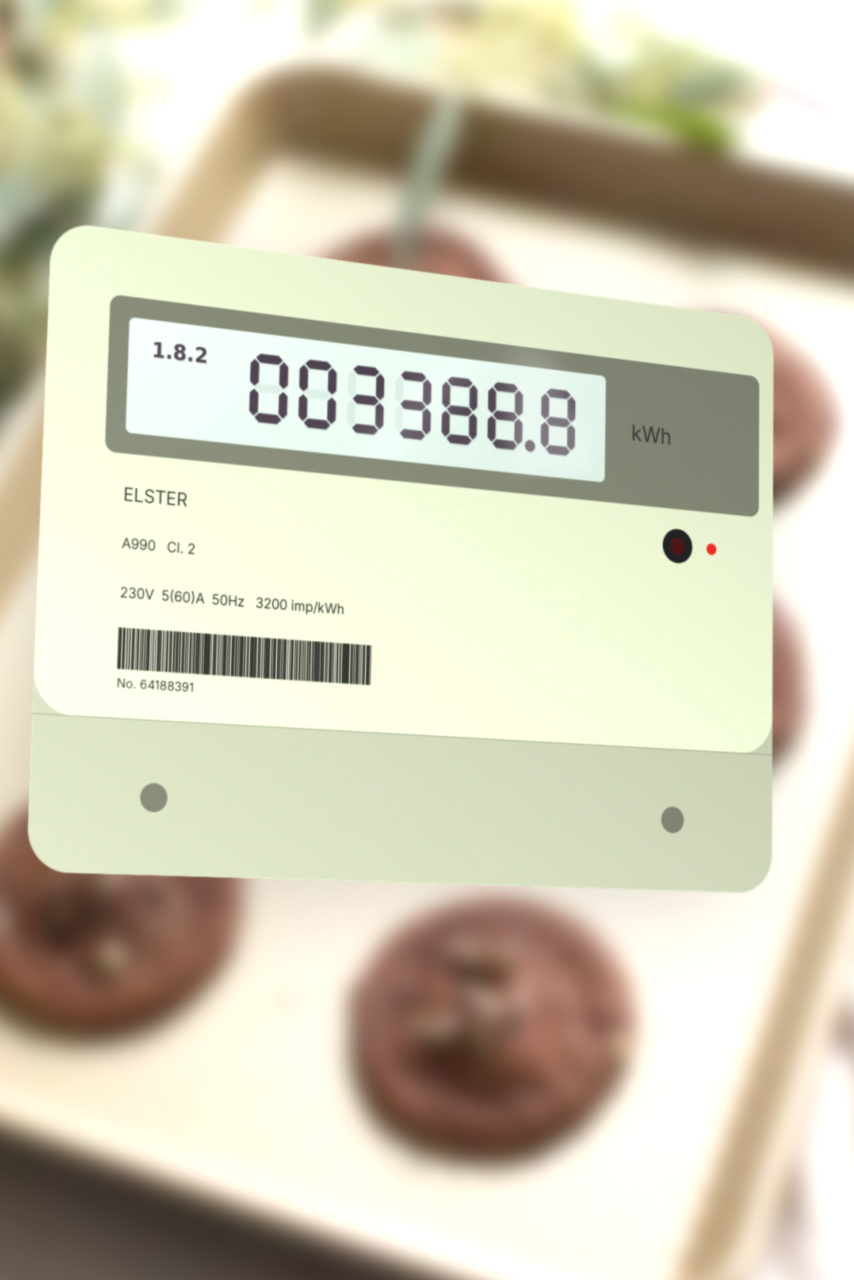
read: **3388.8** kWh
